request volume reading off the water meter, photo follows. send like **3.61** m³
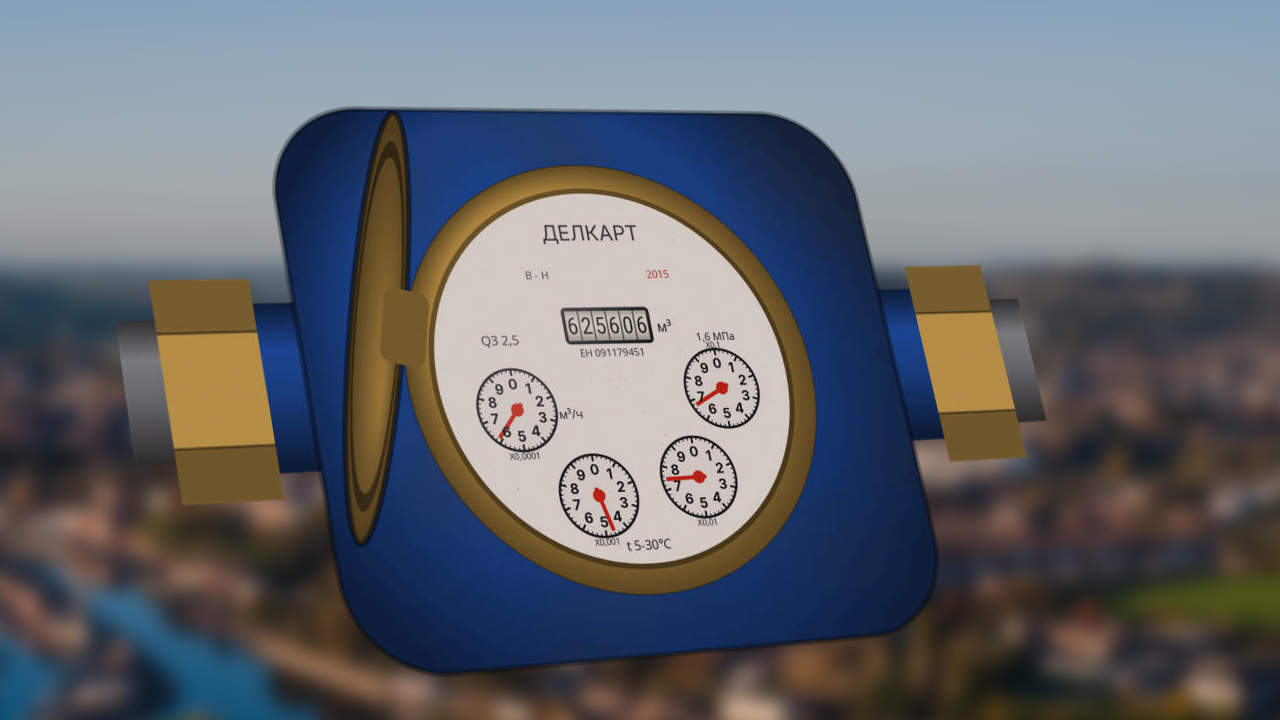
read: **625606.6746** m³
